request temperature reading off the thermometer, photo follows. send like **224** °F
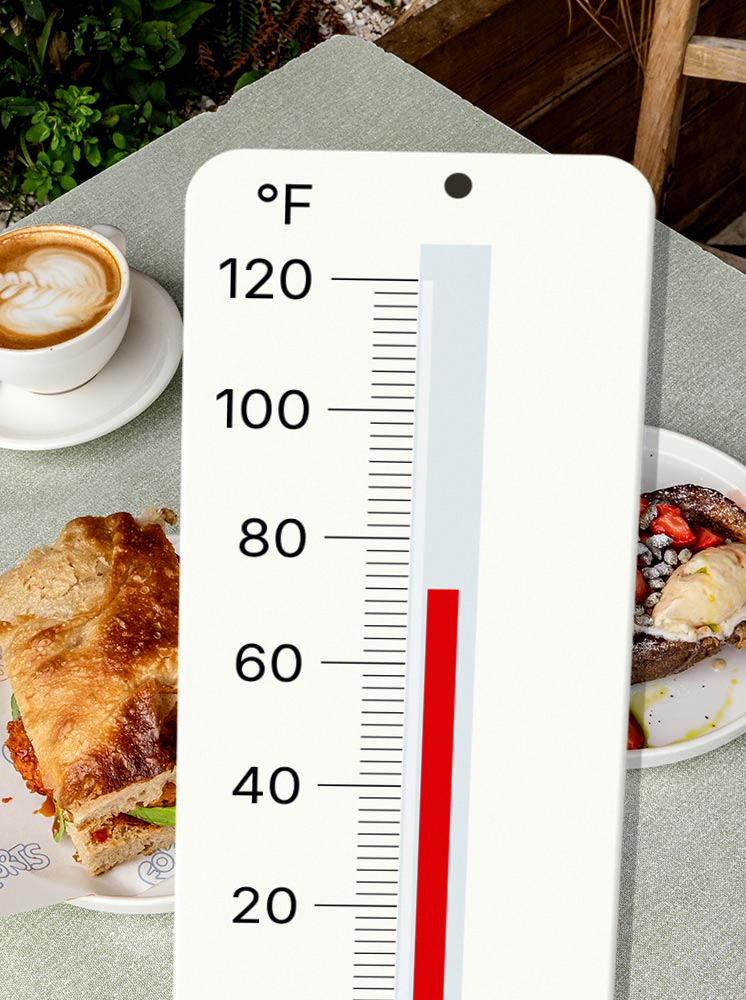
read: **72** °F
